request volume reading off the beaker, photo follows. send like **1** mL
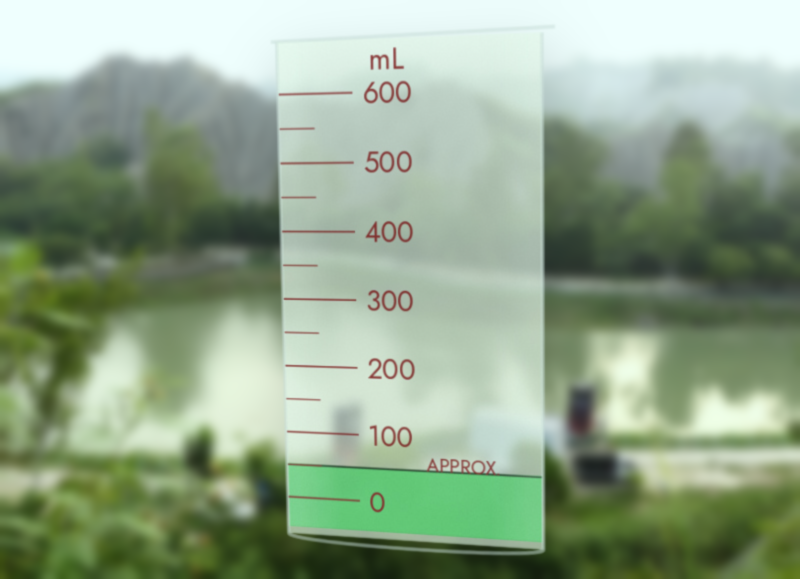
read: **50** mL
